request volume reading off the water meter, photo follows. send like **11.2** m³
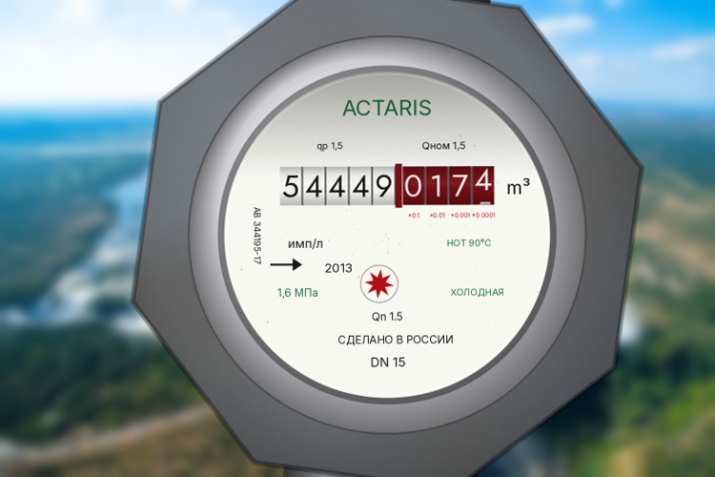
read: **54449.0174** m³
